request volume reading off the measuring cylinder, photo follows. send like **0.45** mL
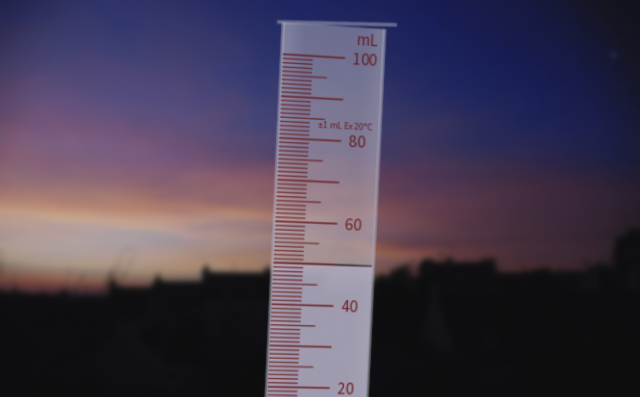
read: **50** mL
